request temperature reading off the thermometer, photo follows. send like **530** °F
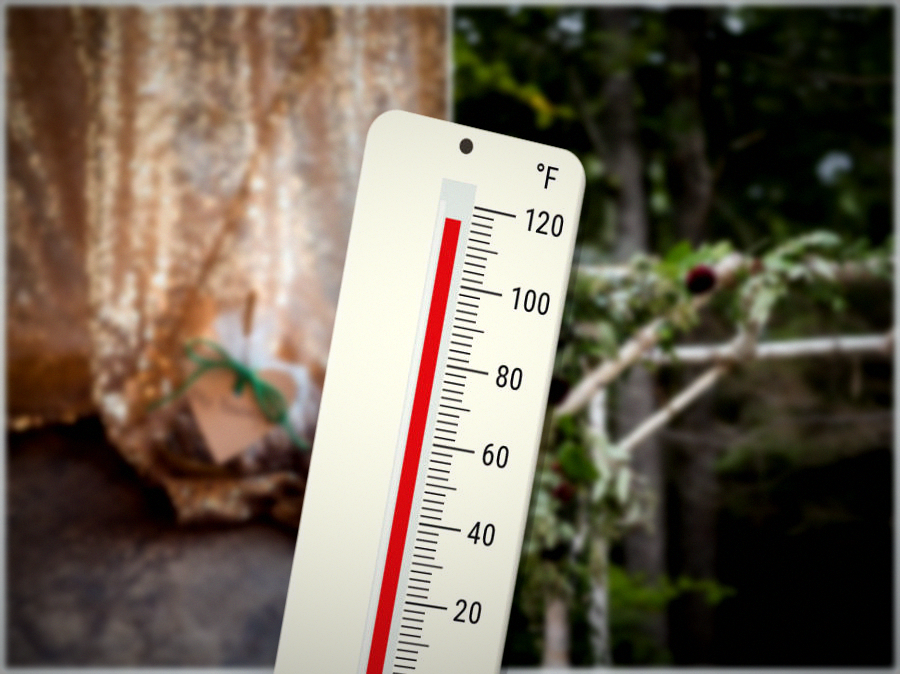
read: **116** °F
